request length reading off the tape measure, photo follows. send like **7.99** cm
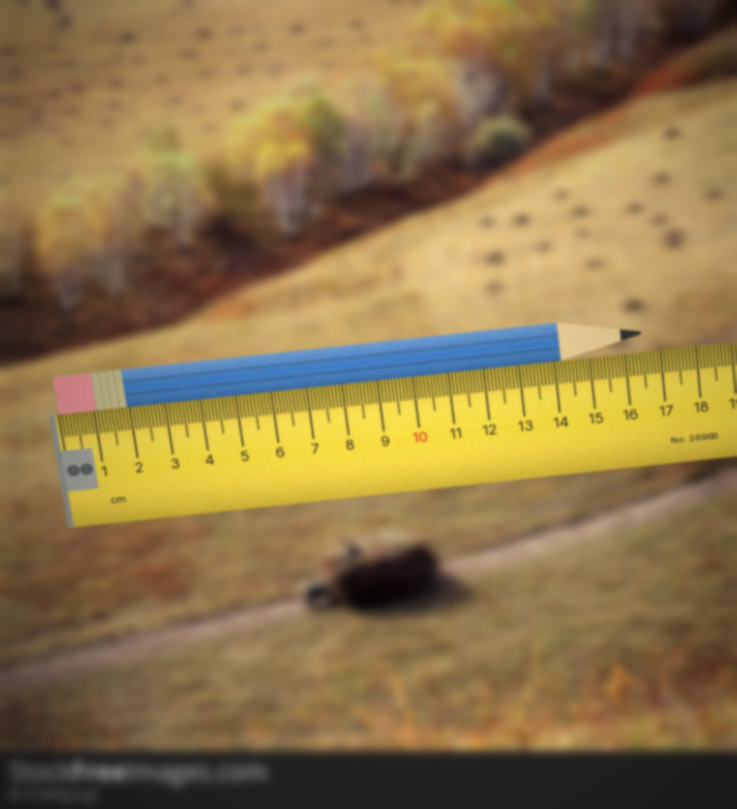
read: **16.5** cm
